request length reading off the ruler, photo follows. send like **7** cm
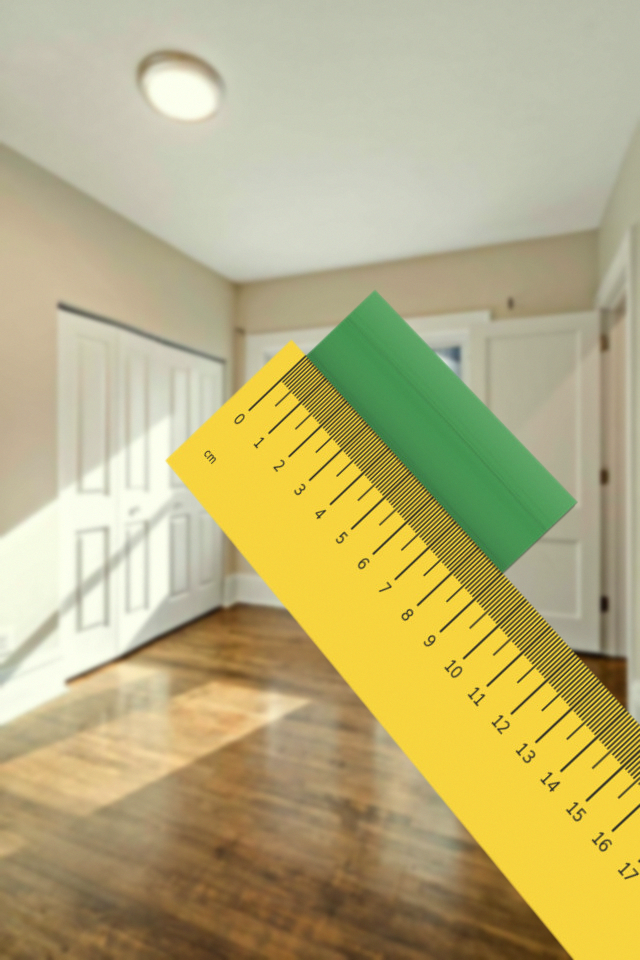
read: **9** cm
